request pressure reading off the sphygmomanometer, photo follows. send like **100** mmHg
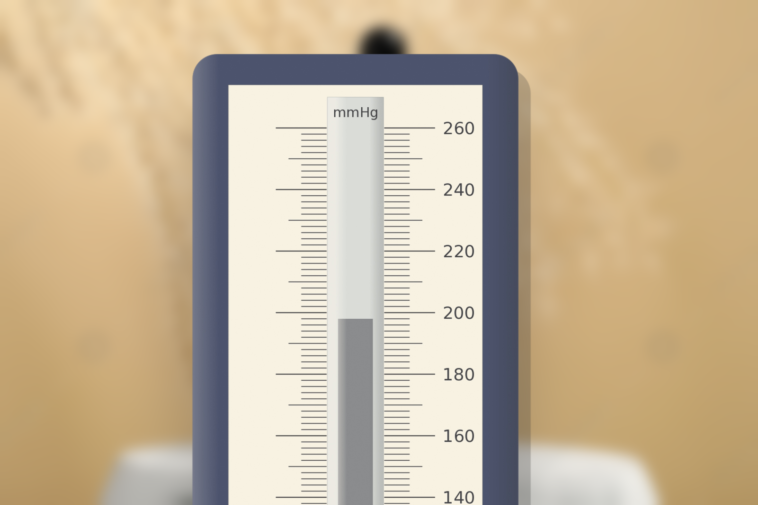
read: **198** mmHg
